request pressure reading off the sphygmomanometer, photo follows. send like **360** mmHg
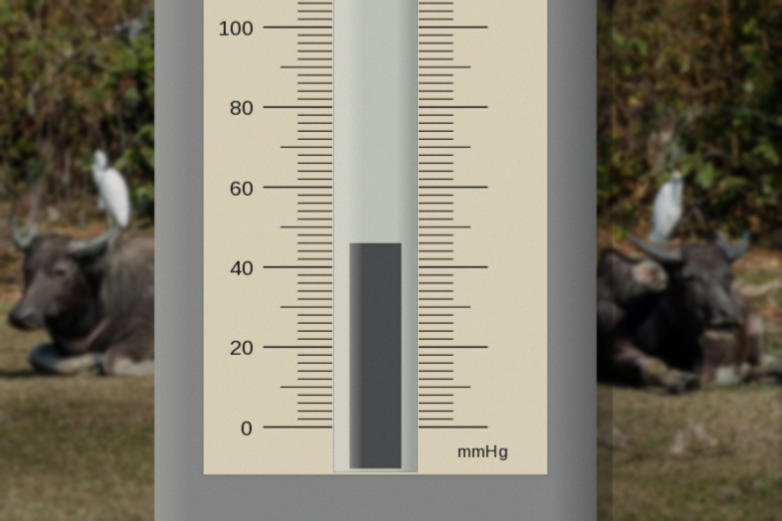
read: **46** mmHg
